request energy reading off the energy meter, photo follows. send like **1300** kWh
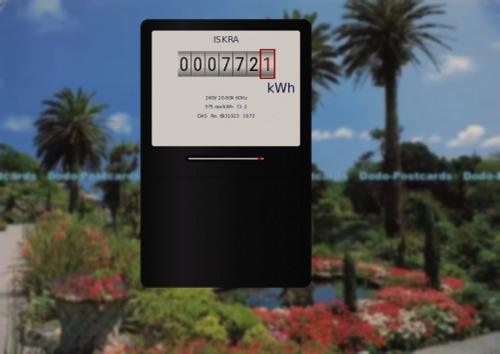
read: **772.1** kWh
